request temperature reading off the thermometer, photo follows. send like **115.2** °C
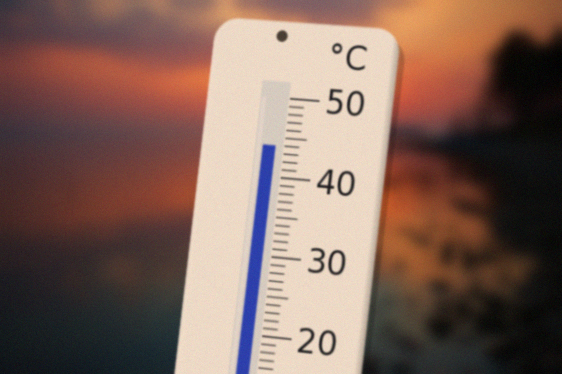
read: **44** °C
